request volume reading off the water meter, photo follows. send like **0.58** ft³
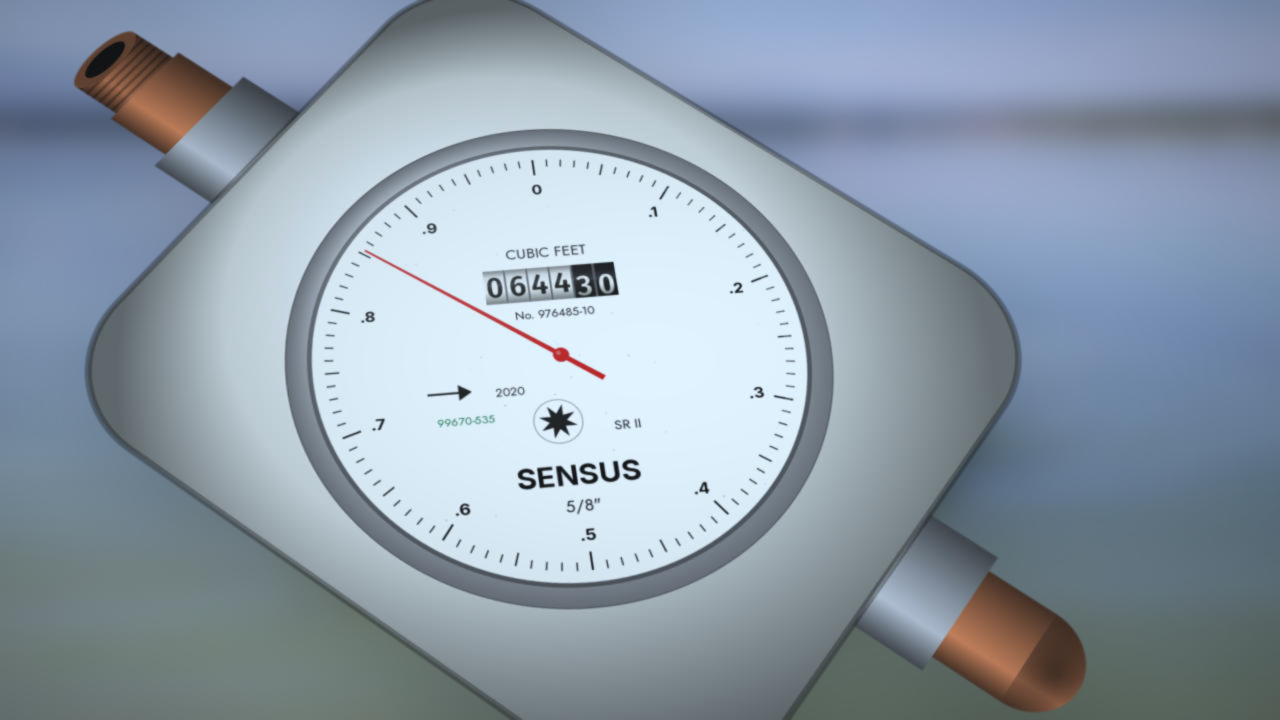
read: **64429.85** ft³
